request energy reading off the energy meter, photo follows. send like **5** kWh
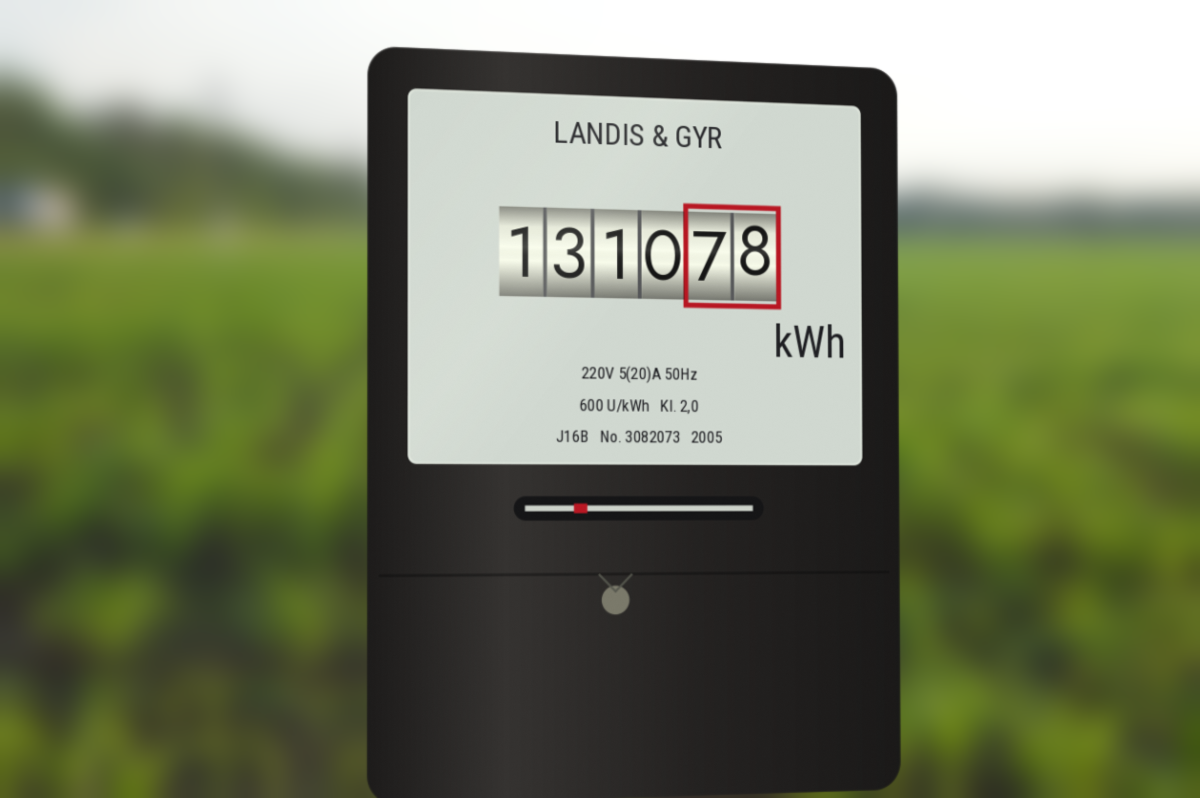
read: **1310.78** kWh
